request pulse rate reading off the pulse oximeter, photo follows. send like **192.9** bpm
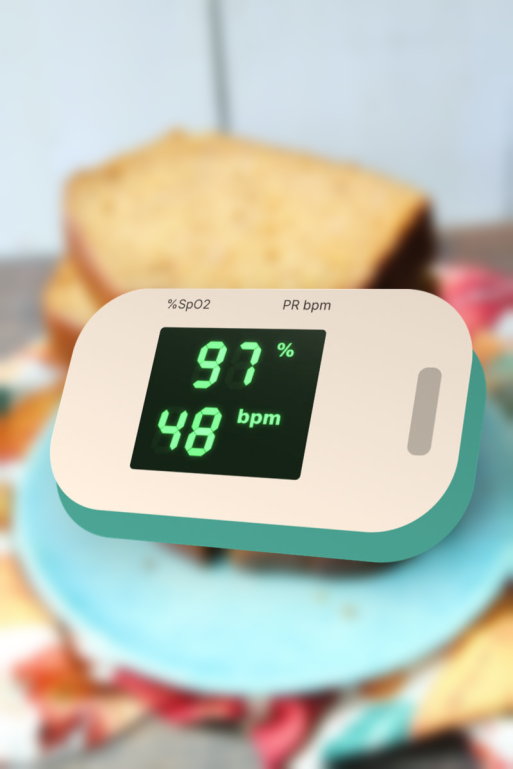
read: **48** bpm
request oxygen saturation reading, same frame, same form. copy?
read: **97** %
